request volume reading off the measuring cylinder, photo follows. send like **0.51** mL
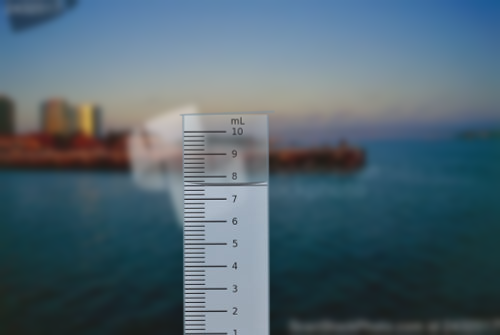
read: **7.6** mL
